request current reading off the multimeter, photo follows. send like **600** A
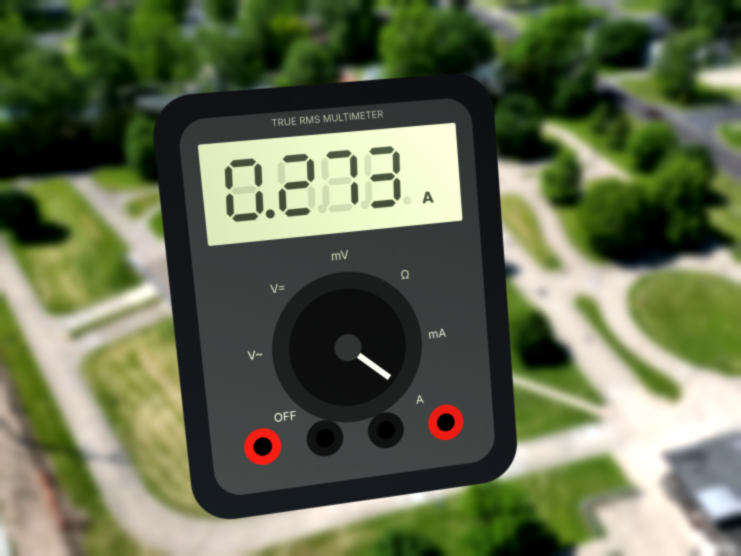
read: **0.273** A
